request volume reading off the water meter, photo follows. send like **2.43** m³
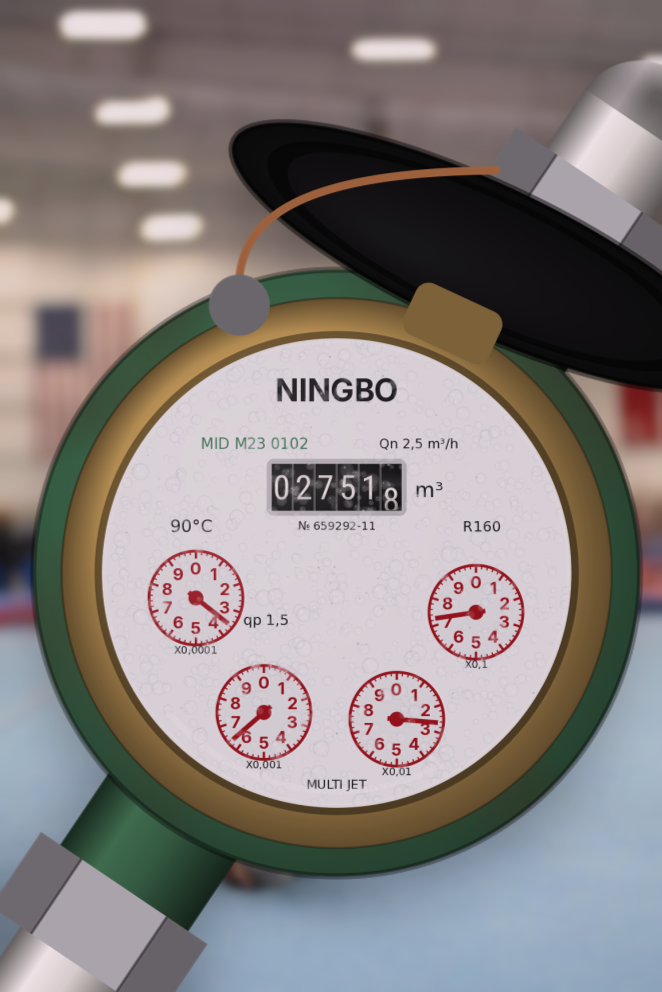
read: **27517.7263** m³
